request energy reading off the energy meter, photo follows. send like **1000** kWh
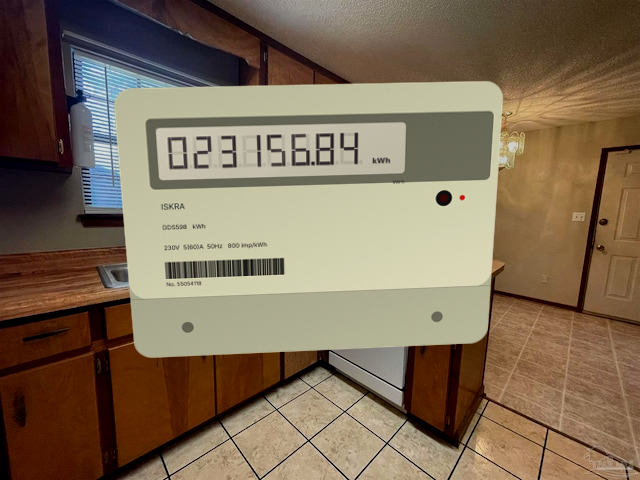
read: **23156.84** kWh
